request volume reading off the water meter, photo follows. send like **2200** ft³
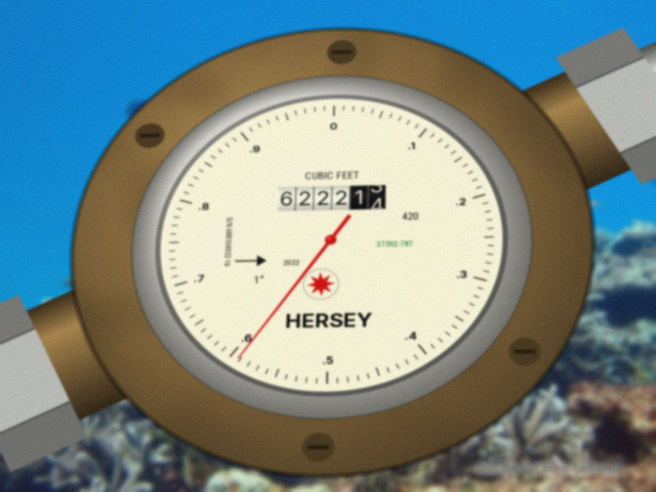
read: **622213.59** ft³
